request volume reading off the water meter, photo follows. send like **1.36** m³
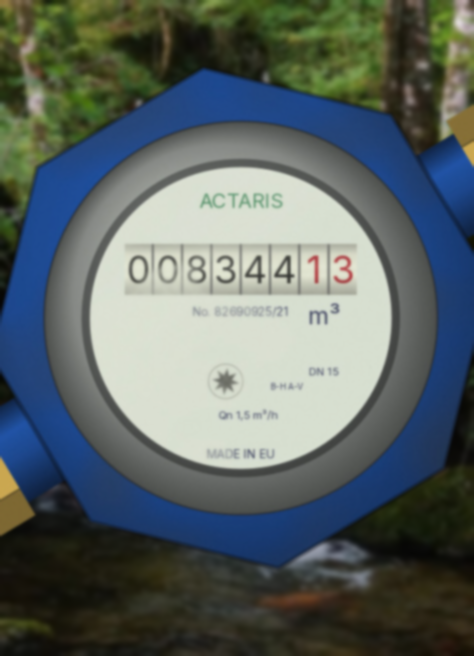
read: **8344.13** m³
